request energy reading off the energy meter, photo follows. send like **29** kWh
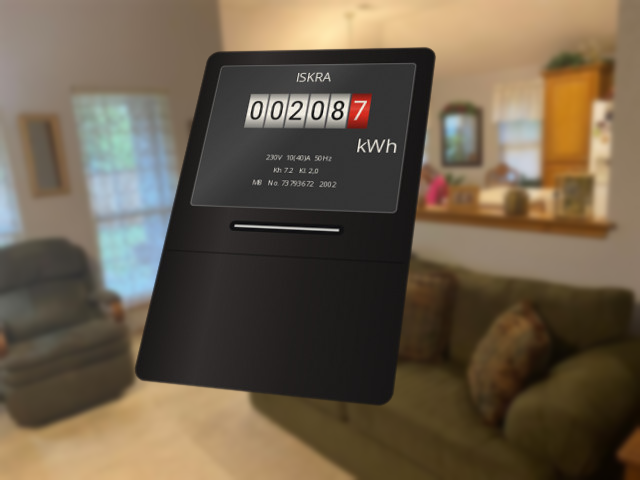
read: **208.7** kWh
